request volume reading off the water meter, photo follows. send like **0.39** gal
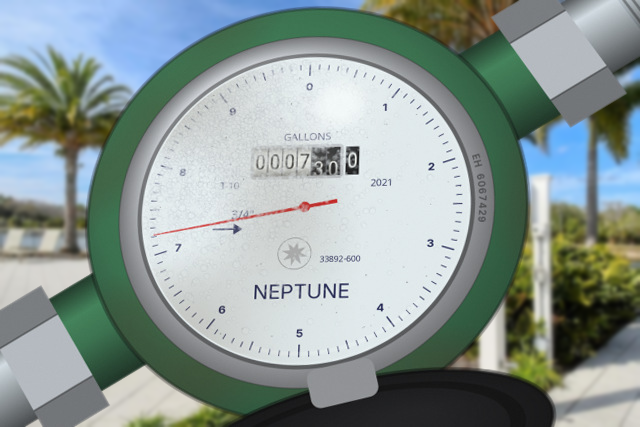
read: **7297.2** gal
